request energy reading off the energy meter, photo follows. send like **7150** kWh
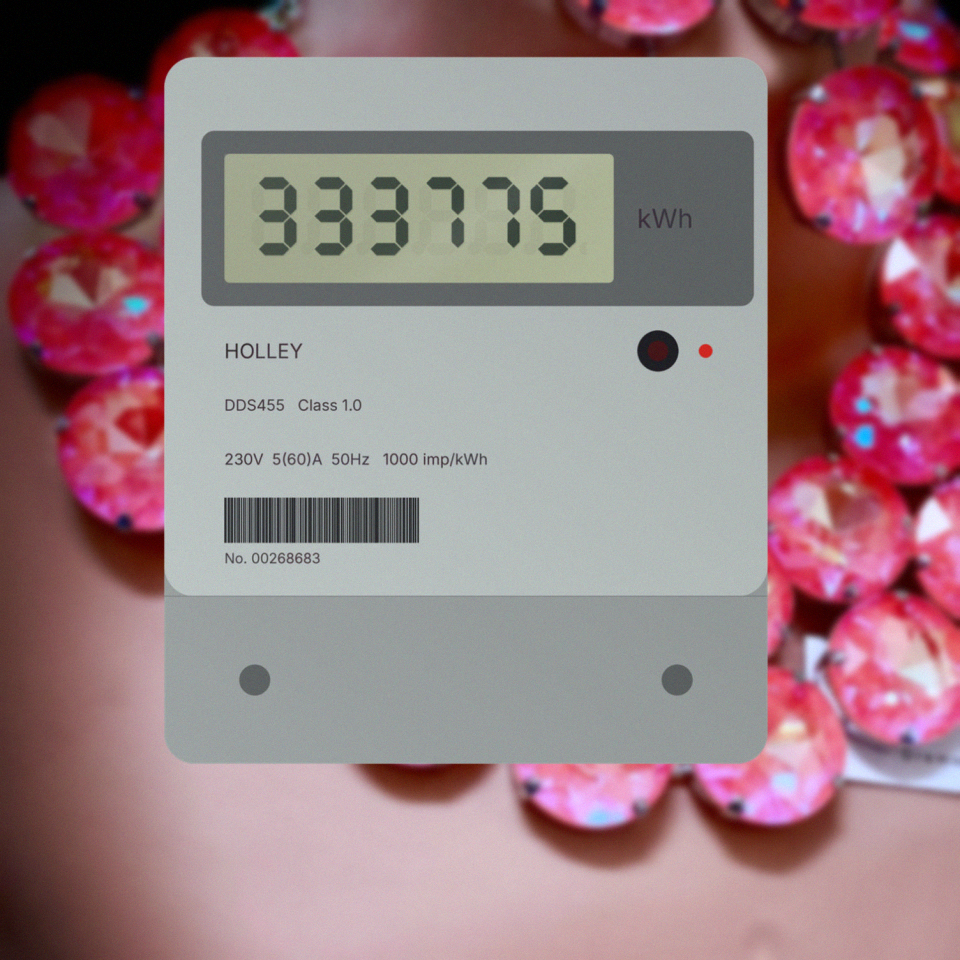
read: **333775** kWh
